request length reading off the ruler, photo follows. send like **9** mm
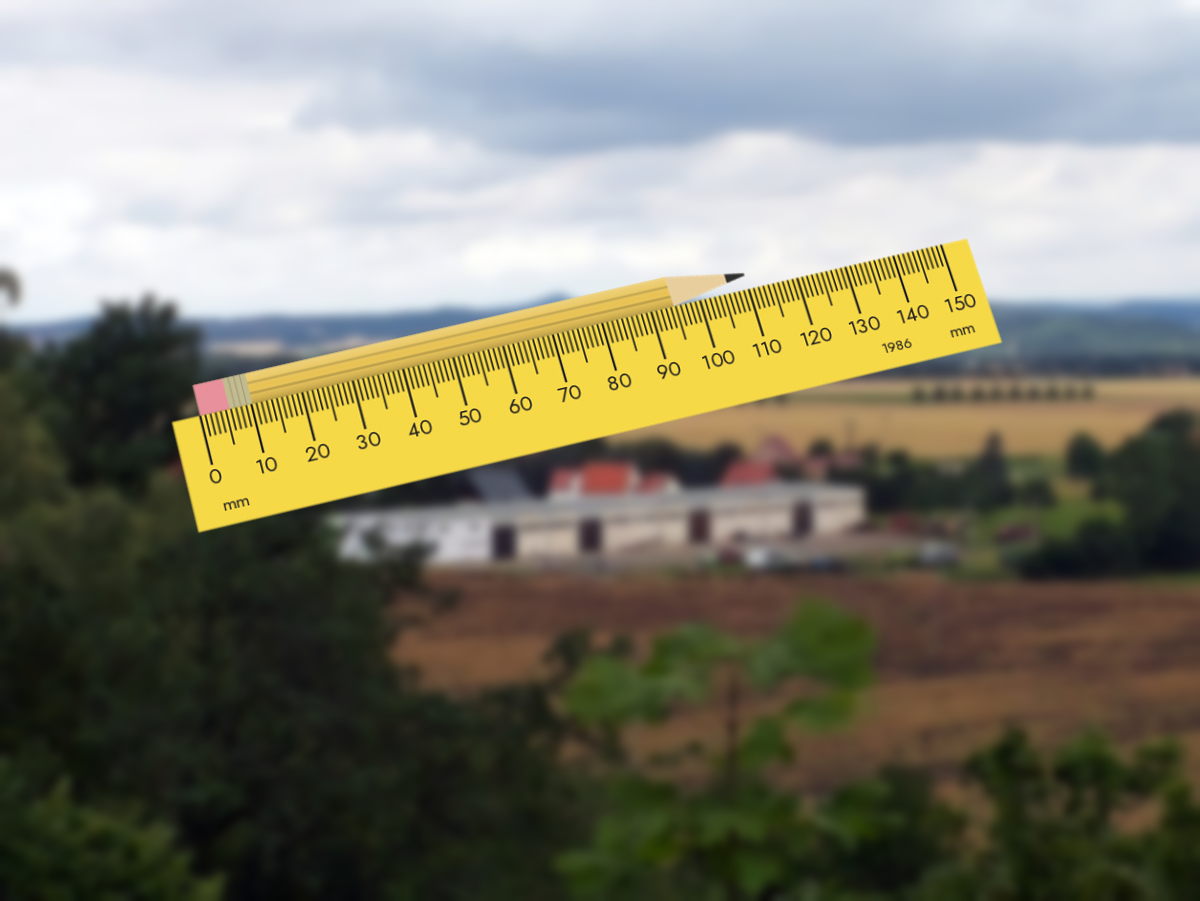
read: **110** mm
